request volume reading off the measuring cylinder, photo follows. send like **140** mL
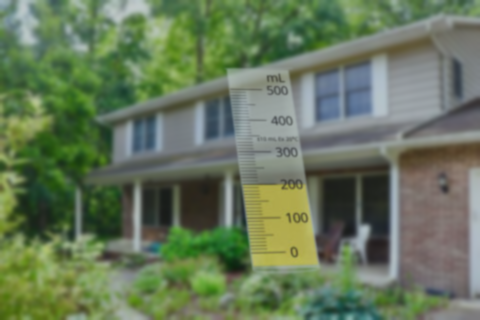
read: **200** mL
